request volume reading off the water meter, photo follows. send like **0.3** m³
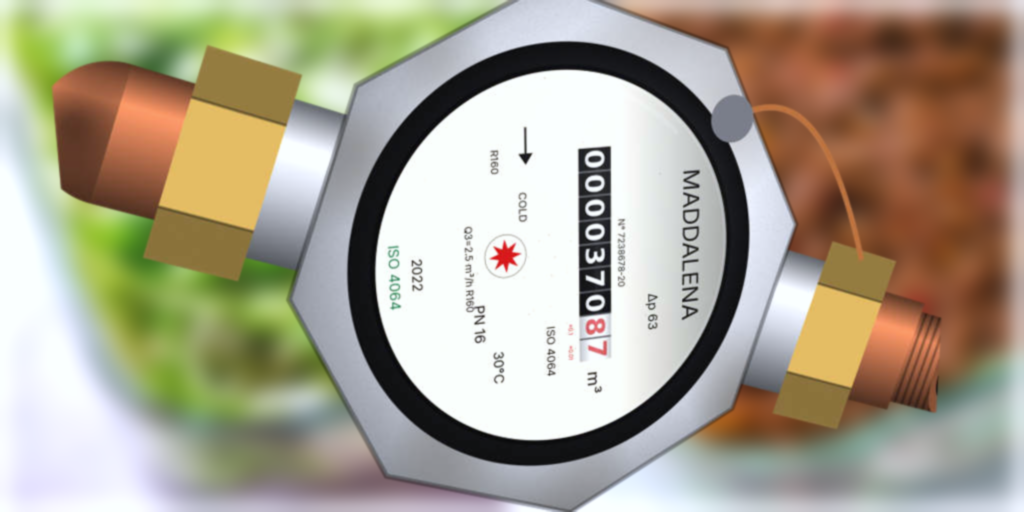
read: **370.87** m³
